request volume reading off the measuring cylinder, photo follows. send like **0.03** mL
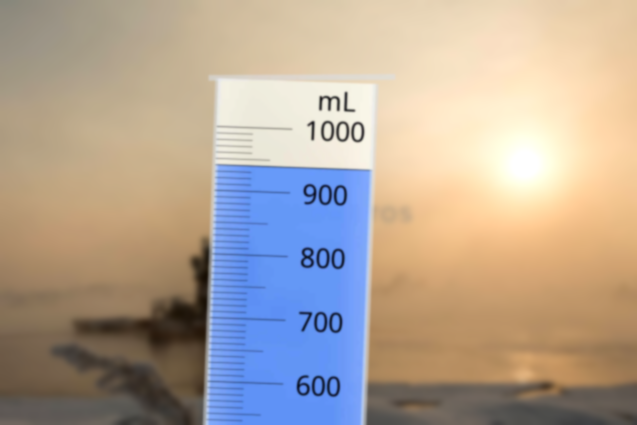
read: **940** mL
